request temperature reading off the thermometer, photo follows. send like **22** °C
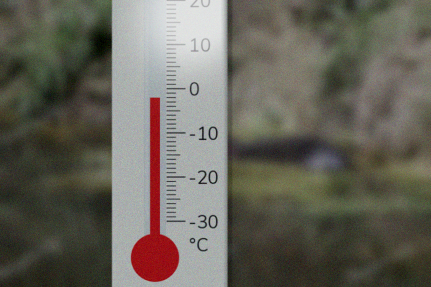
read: **-2** °C
